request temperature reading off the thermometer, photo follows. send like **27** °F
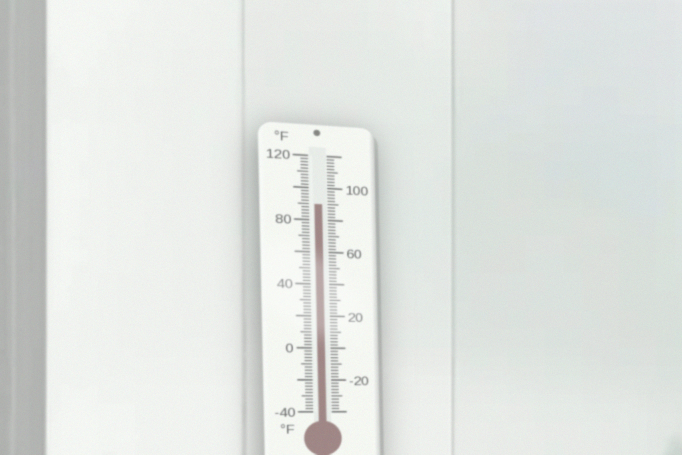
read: **90** °F
